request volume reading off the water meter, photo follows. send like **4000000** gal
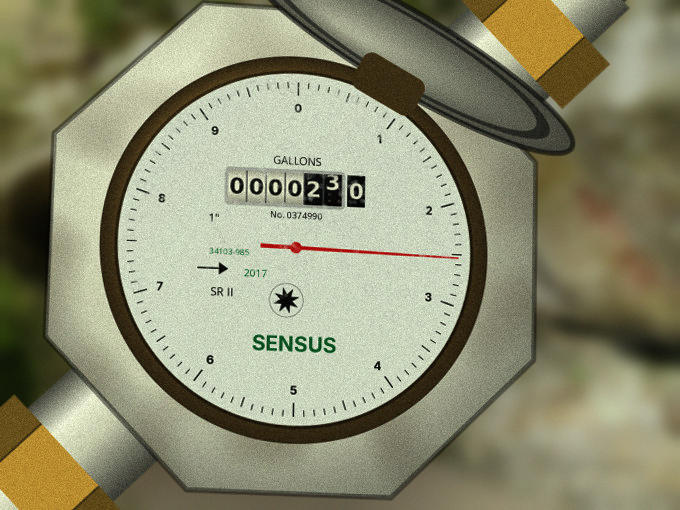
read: **232.5** gal
